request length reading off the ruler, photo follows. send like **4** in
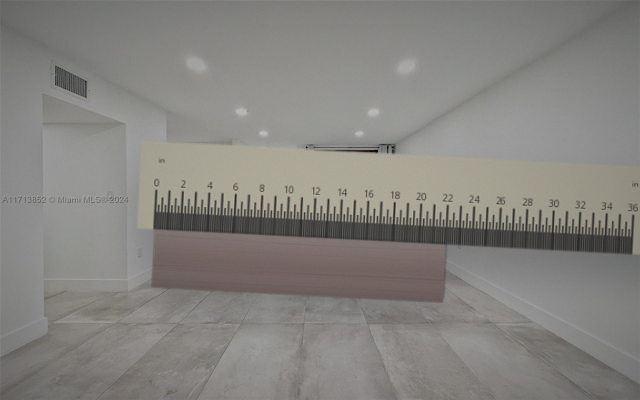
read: **22** in
